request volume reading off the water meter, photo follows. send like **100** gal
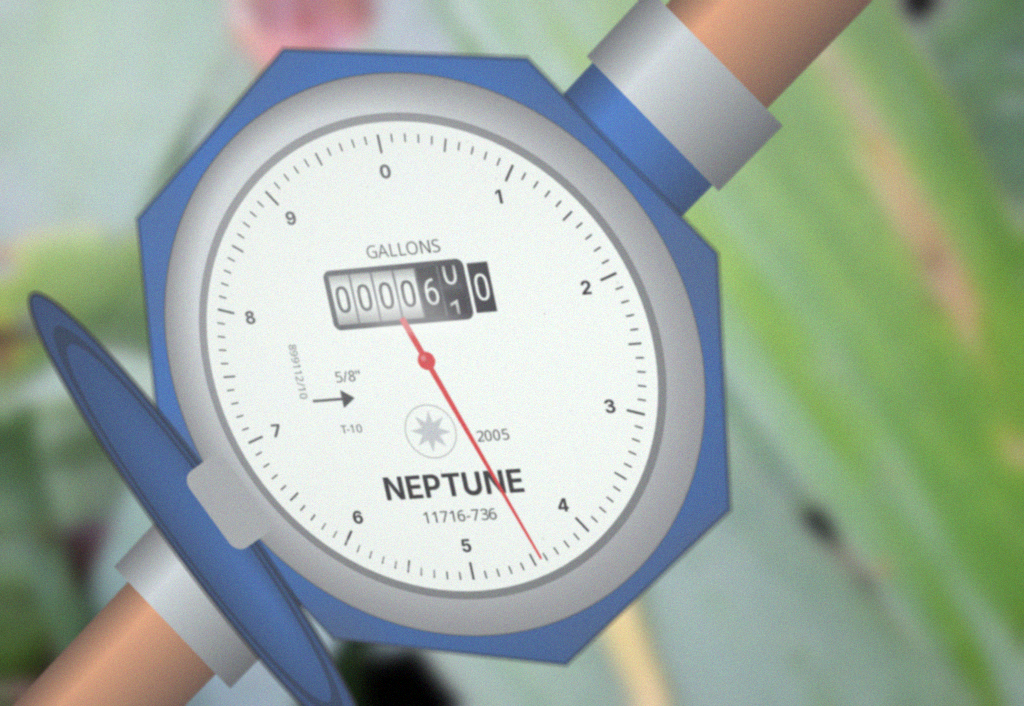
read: **604.4** gal
